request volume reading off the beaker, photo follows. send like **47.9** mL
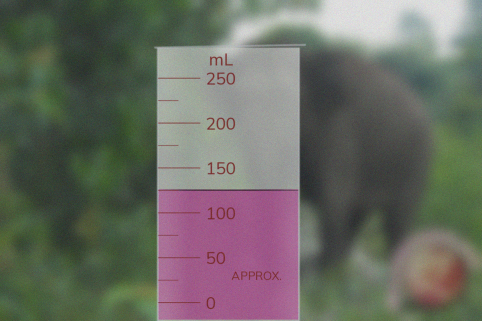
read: **125** mL
